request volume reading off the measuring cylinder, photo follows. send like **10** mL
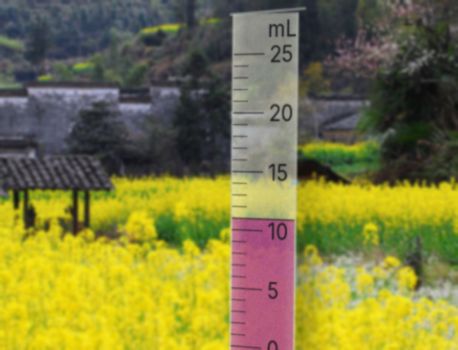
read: **11** mL
